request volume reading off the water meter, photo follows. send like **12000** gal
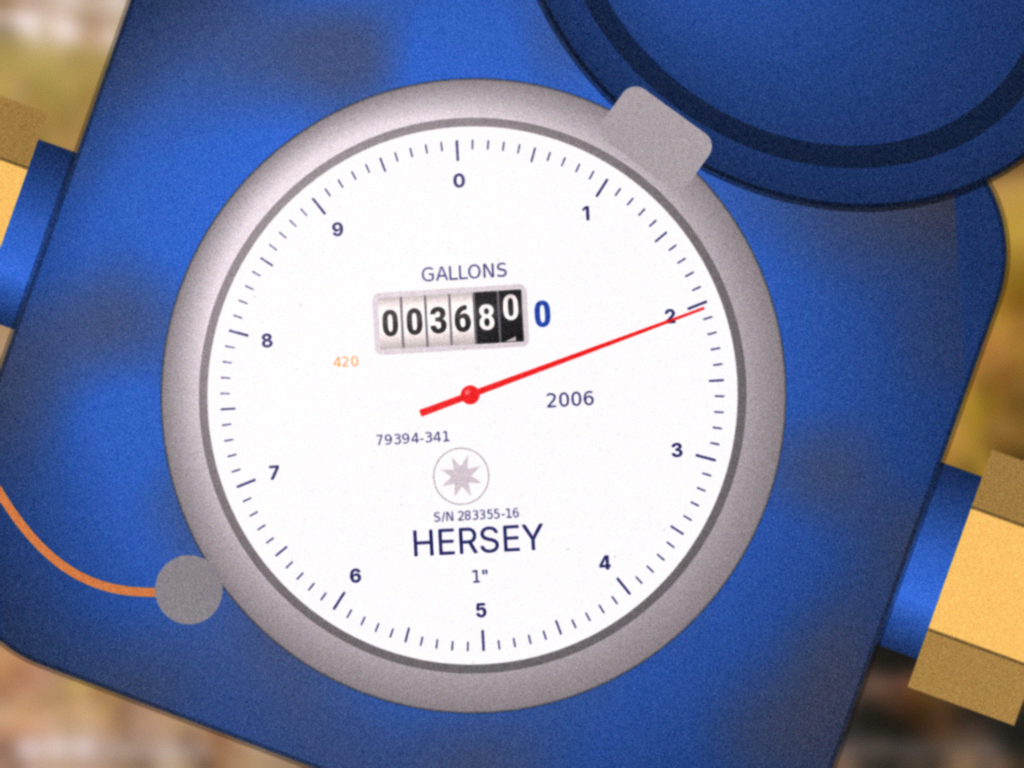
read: **36802.0** gal
